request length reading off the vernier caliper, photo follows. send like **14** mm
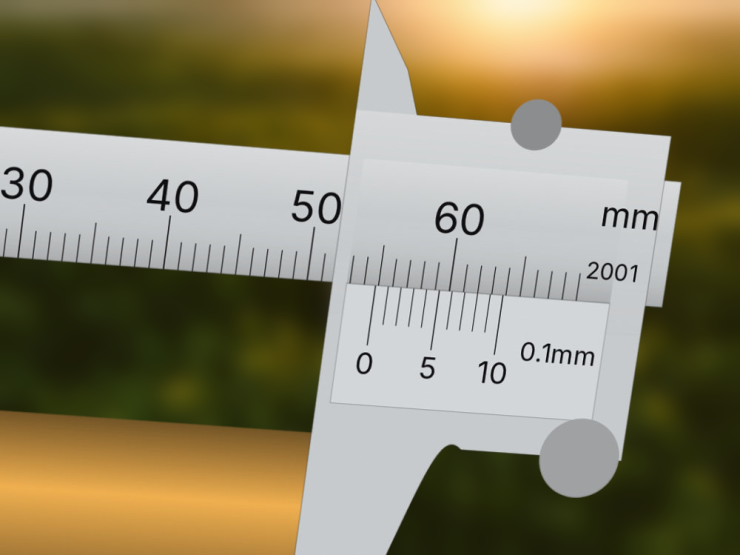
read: **54.8** mm
